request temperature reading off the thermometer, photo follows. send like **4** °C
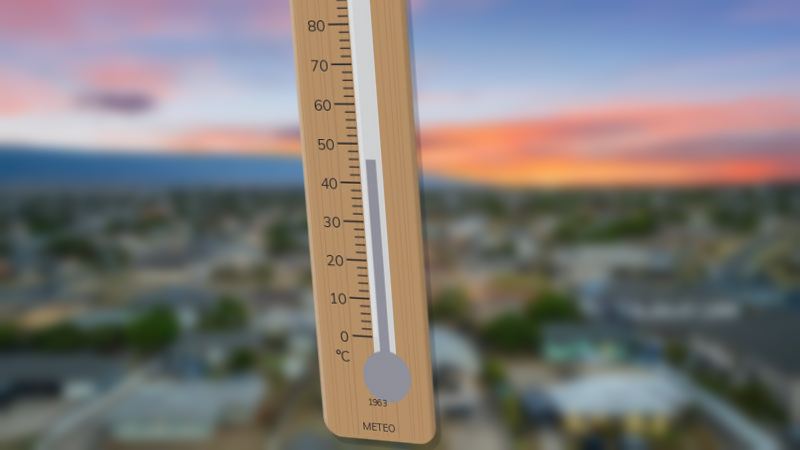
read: **46** °C
